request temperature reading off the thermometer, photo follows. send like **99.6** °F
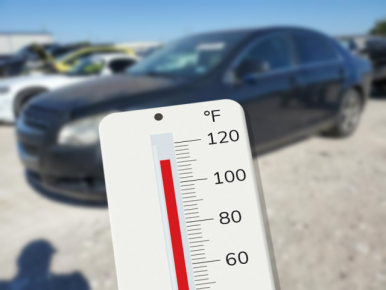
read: **112** °F
